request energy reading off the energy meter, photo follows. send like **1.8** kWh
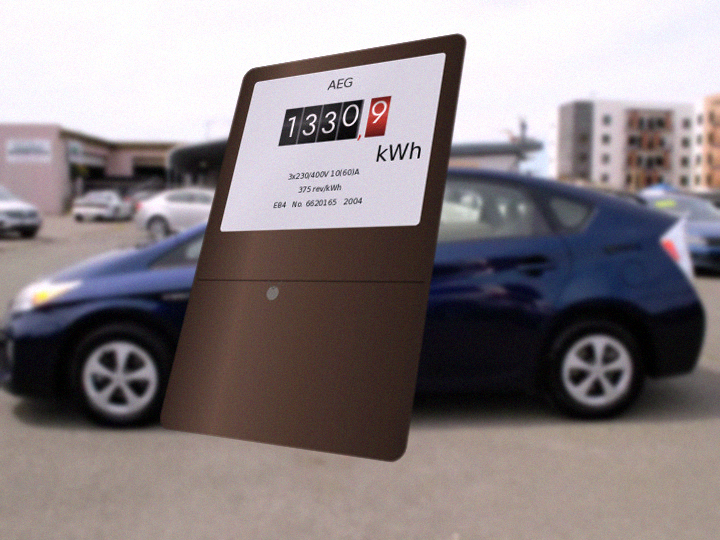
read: **1330.9** kWh
